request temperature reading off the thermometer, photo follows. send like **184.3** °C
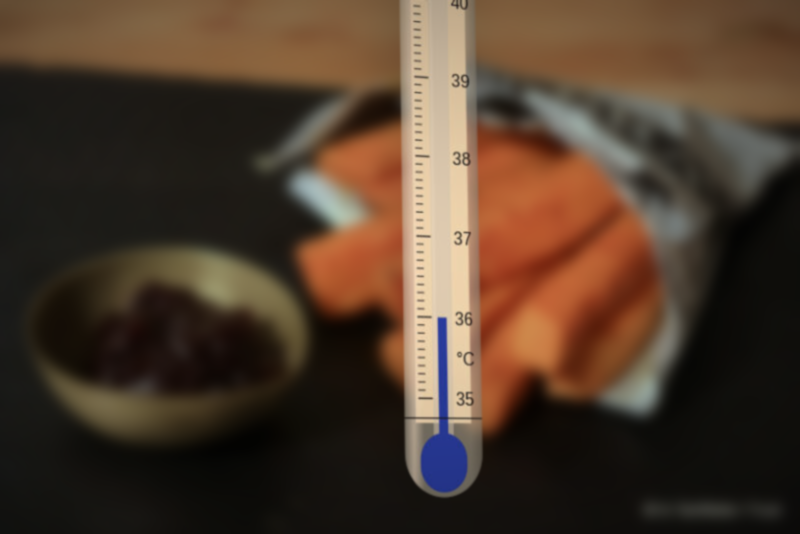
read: **36** °C
